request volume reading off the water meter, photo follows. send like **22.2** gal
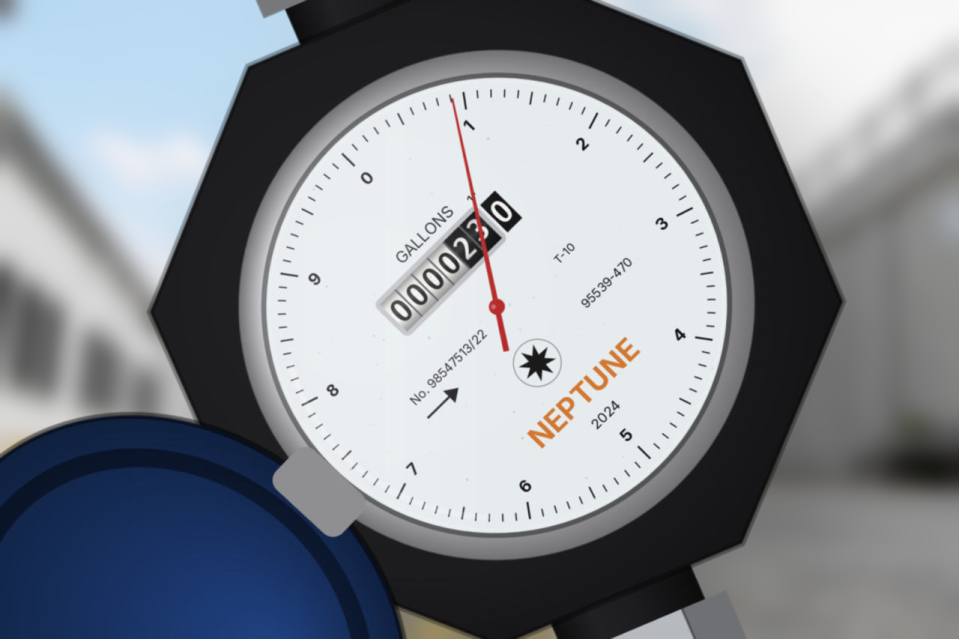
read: **230.9** gal
